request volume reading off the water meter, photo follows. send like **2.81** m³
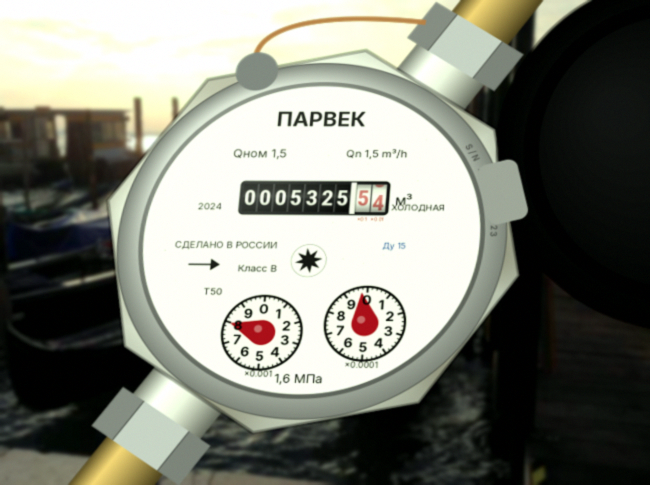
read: **5325.5379** m³
